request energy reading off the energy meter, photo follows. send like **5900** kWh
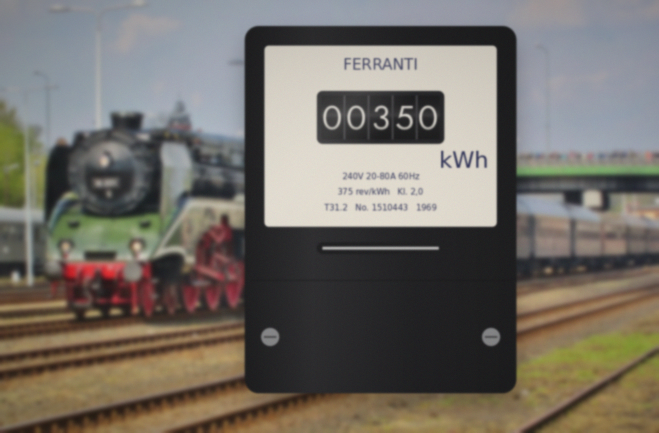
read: **350** kWh
